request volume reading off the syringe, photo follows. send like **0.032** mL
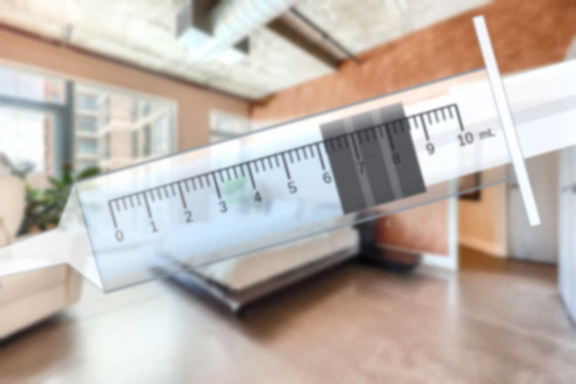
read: **6.2** mL
